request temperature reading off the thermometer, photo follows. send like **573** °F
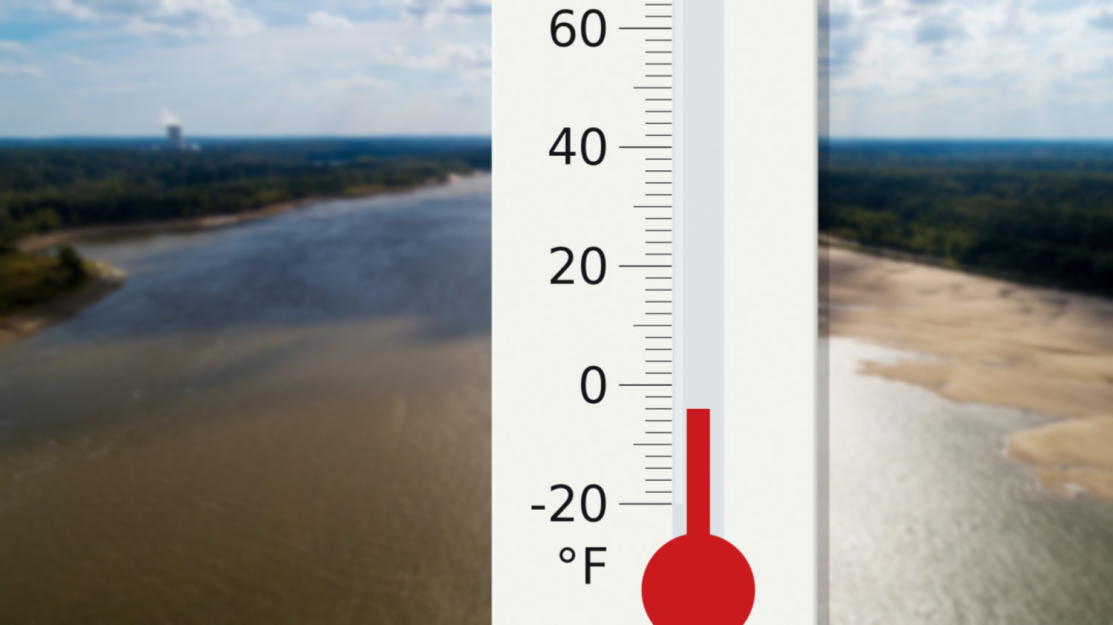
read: **-4** °F
